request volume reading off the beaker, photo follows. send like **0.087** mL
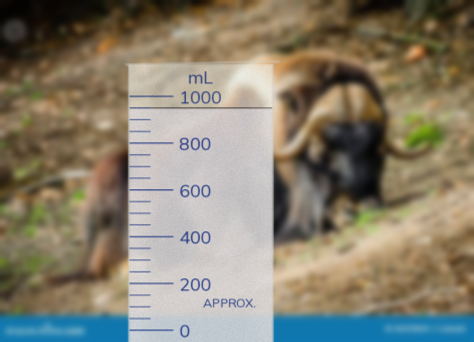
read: **950** mL
